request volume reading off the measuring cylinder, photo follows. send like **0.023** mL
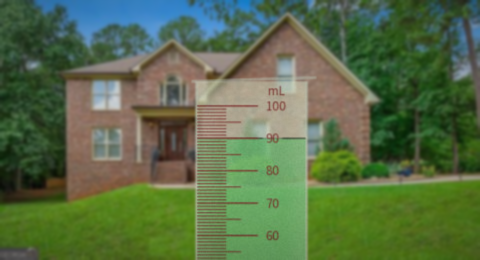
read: **90** mL
